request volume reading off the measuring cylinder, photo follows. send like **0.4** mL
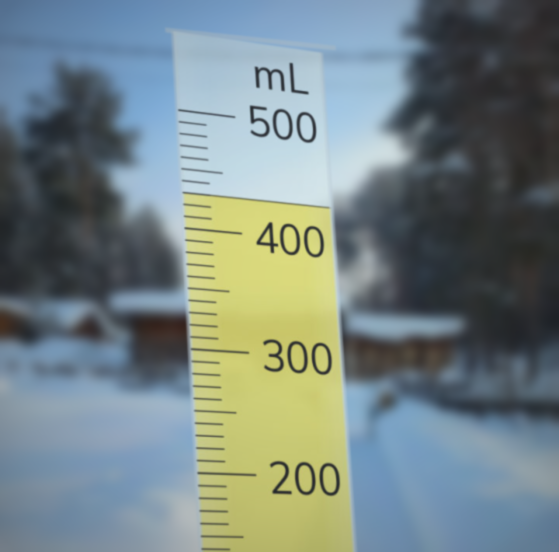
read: **430** mL
